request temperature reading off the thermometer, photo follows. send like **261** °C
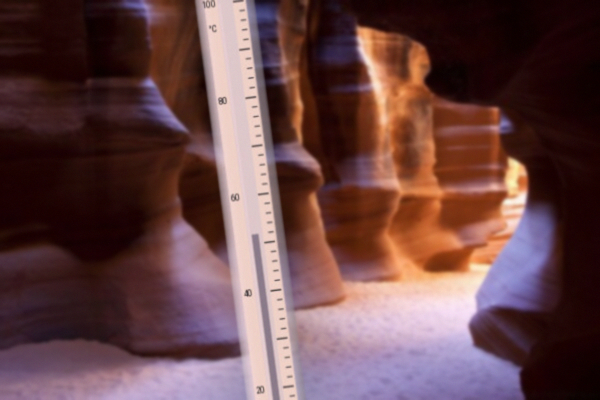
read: **52** °C
